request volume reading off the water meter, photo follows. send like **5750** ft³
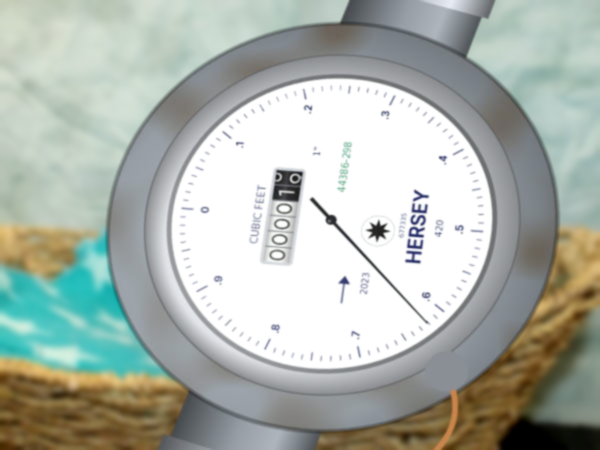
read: **18.62** ft³
